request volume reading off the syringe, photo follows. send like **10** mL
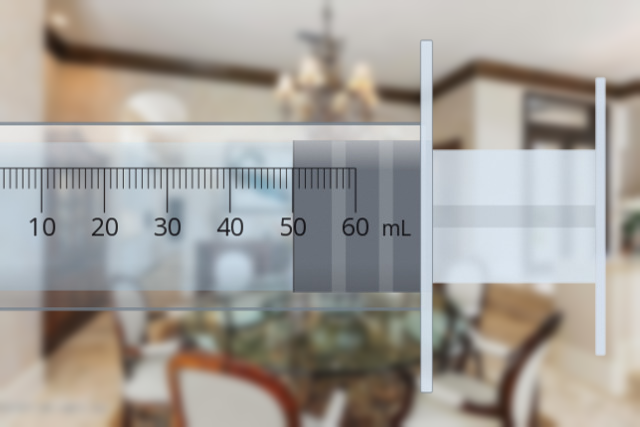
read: **50** mL
